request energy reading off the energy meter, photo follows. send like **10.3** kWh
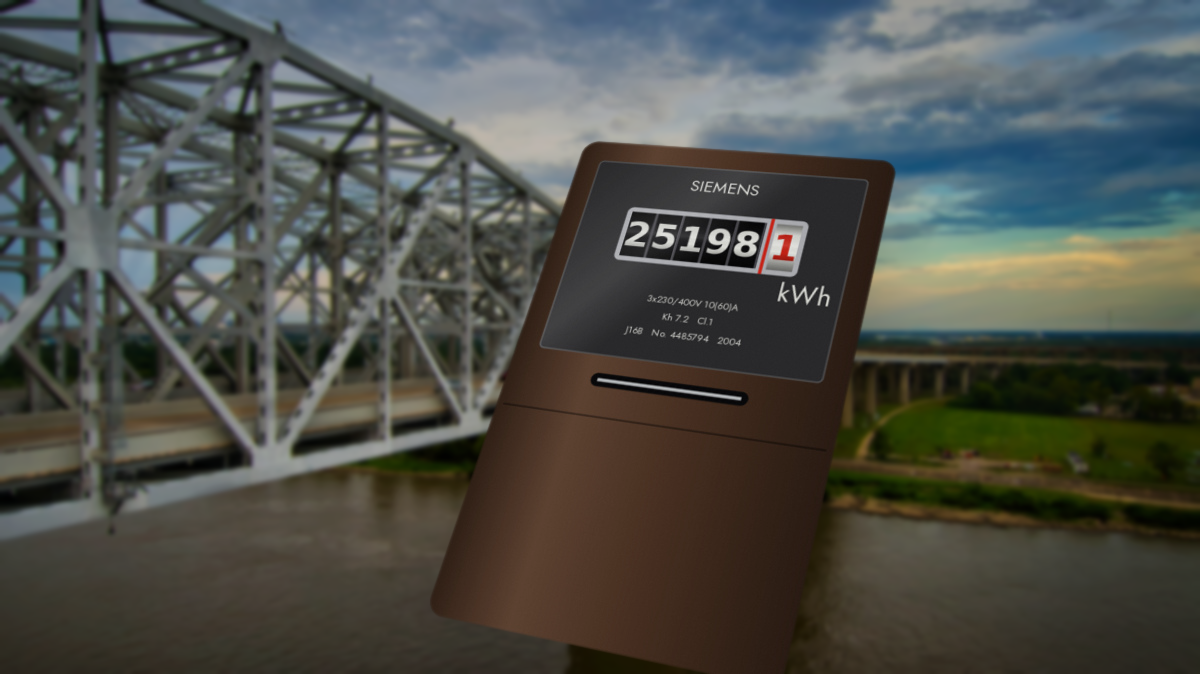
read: **25198.1** kWh
